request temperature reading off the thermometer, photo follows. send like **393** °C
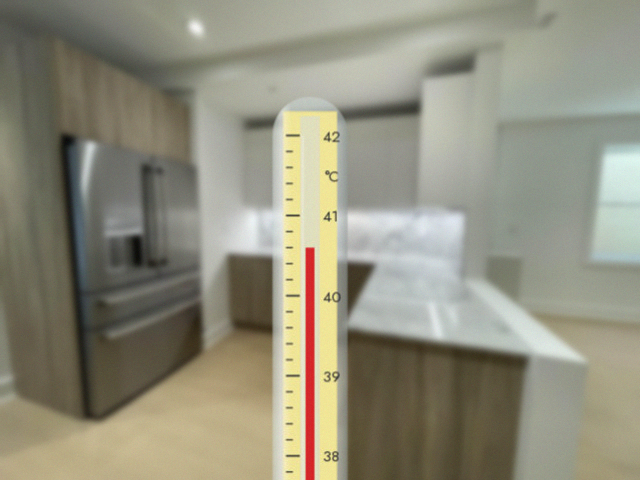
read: **40.6** °C
